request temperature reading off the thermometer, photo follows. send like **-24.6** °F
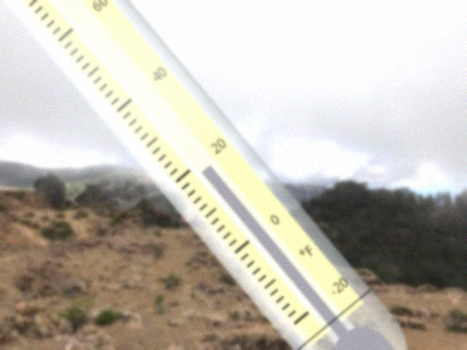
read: **18** °F
